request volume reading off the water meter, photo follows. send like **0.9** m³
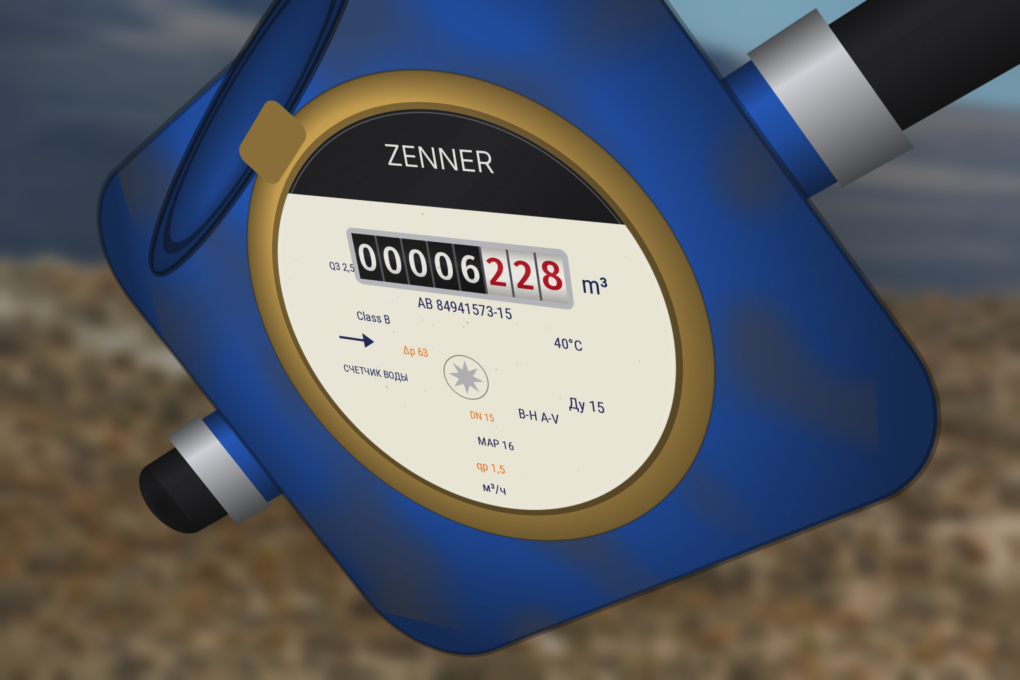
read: **6.228** m³
